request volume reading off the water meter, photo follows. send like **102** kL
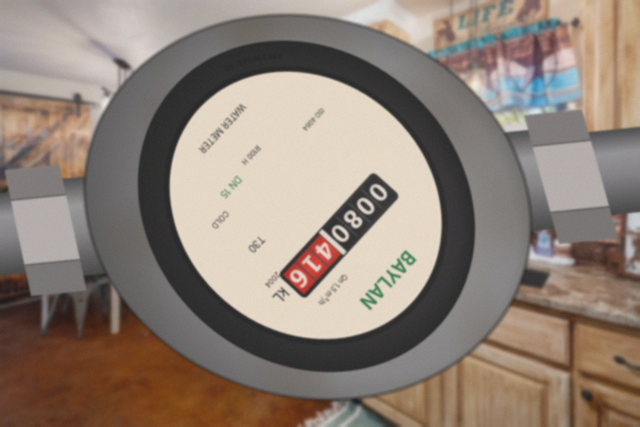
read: **80.416** kL
